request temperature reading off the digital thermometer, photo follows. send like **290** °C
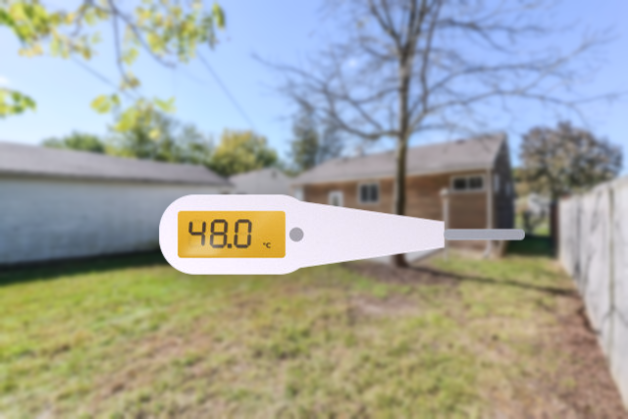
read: **48.0** °C
